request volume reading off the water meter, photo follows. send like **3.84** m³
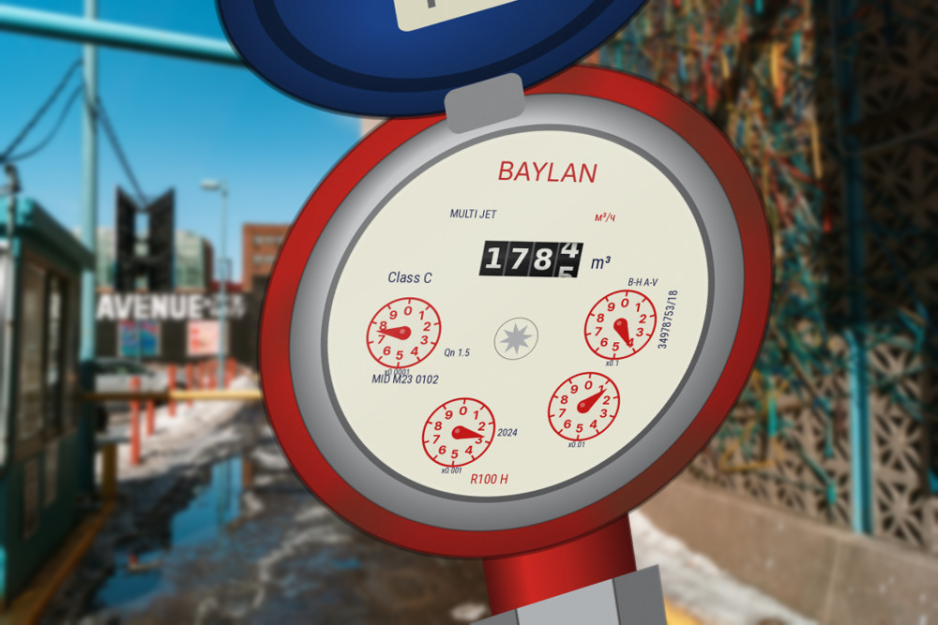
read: **1784.4127** m³
